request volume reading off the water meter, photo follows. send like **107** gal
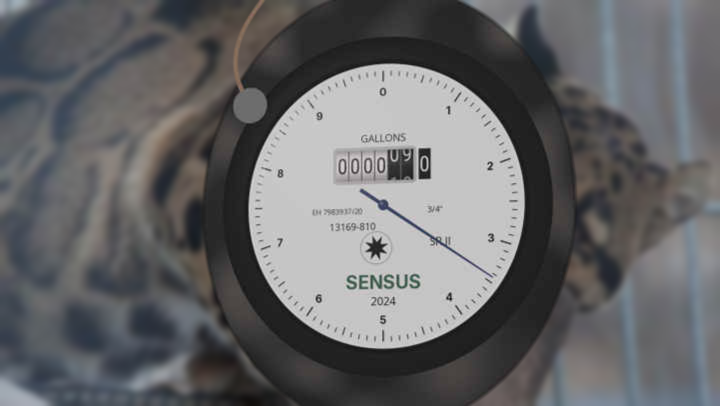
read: **93.4** gal
